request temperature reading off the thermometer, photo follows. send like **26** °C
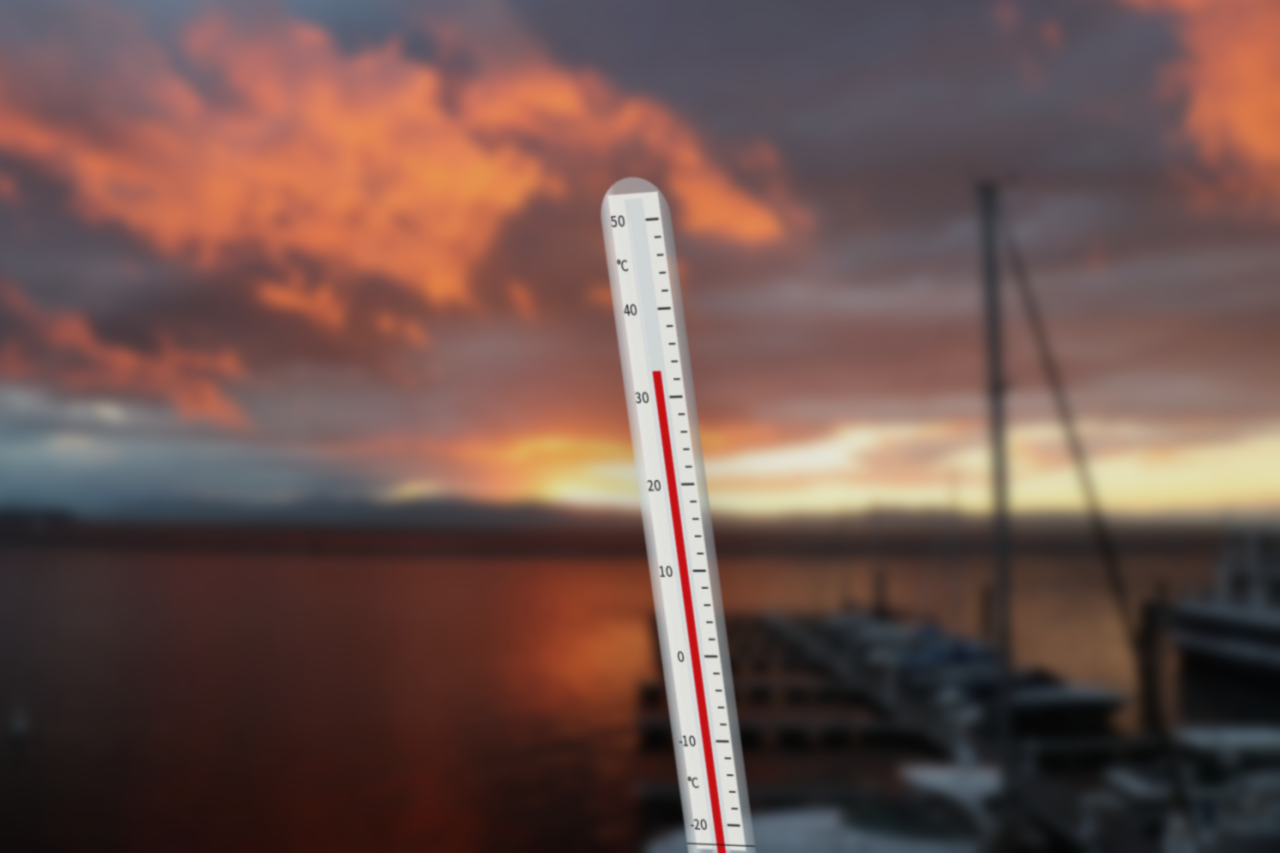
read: **33** °C
